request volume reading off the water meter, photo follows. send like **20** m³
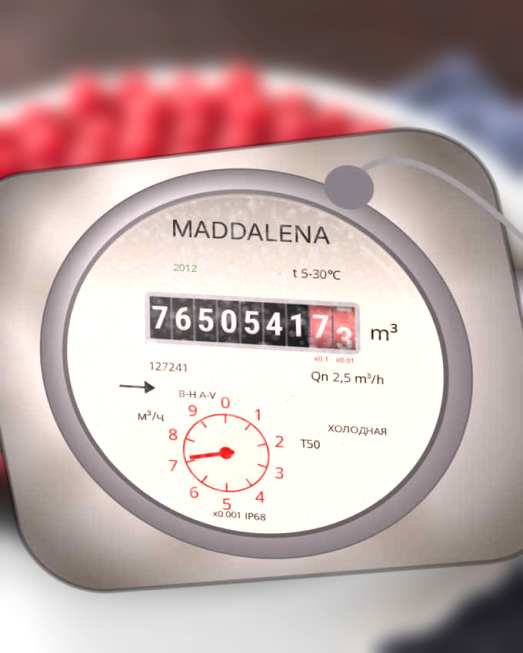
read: **7650541.727** m³
